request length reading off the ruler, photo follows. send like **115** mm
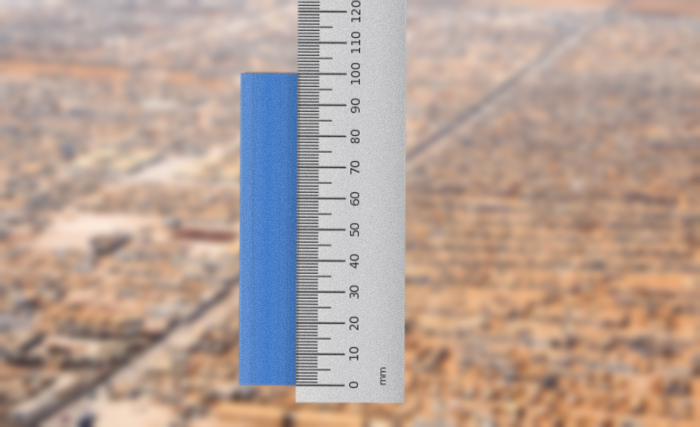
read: **100** mm
